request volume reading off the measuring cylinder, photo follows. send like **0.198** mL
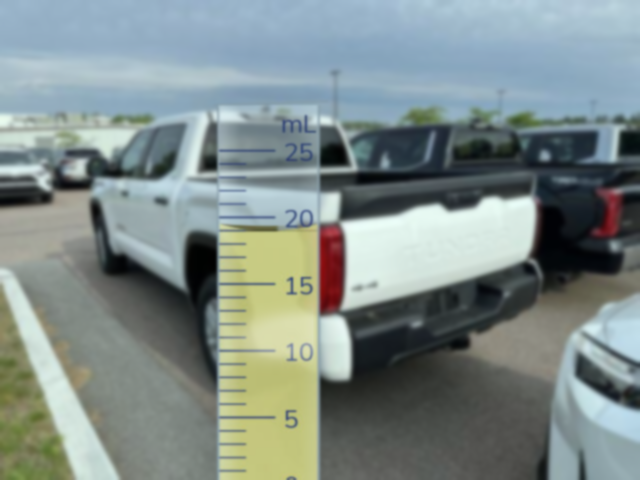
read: **19** mL
